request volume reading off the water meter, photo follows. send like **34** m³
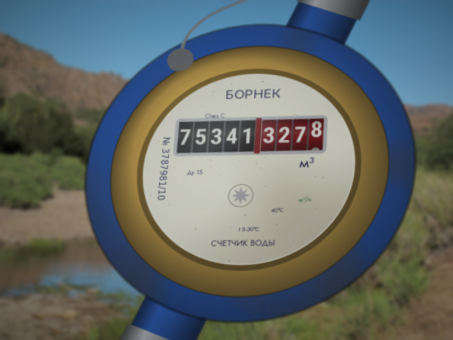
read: **75341.3278** m³
